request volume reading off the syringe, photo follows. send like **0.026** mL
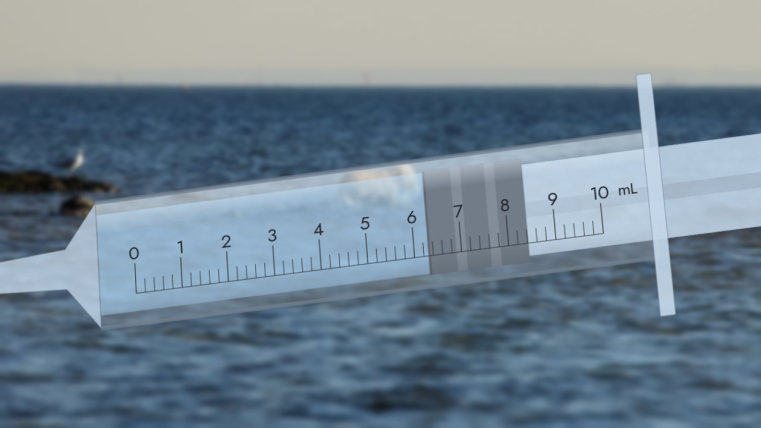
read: **6.3** mL
